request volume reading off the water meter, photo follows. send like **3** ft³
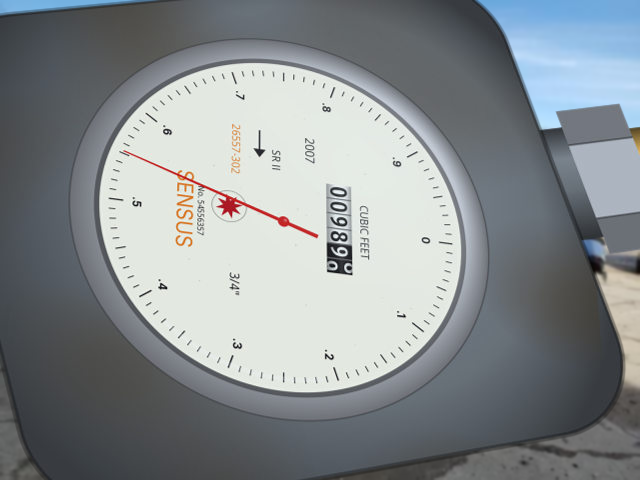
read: **9898.55** ft³
